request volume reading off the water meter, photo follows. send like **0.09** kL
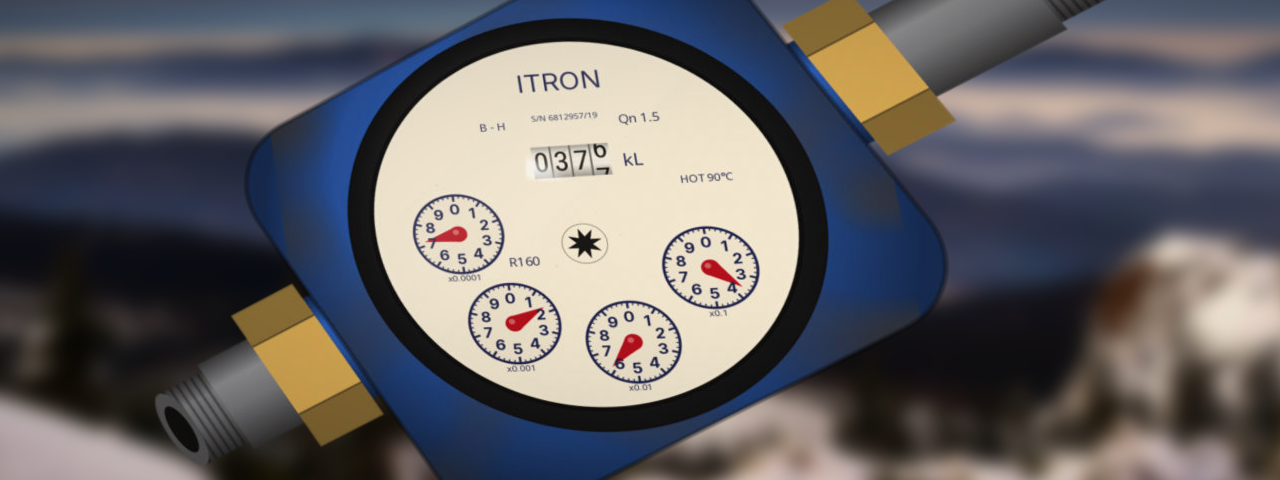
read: **376.3617** kL
